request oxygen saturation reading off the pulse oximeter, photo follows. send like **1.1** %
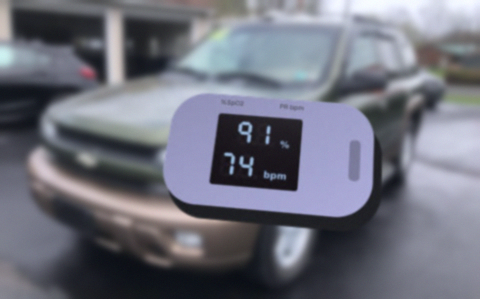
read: **91** %
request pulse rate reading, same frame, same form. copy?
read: **74** bpm
